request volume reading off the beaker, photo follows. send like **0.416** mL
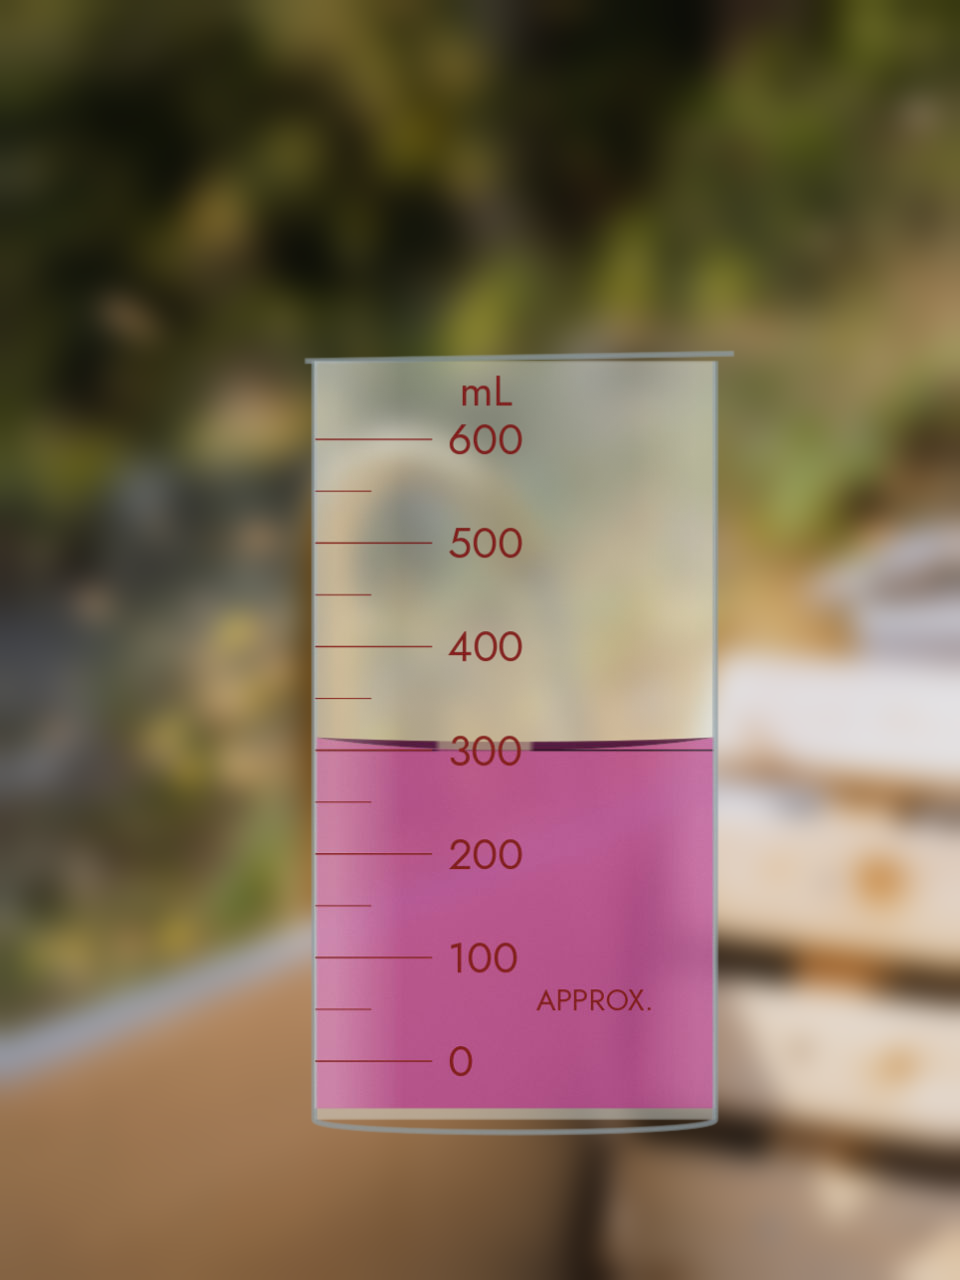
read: **300** mL
